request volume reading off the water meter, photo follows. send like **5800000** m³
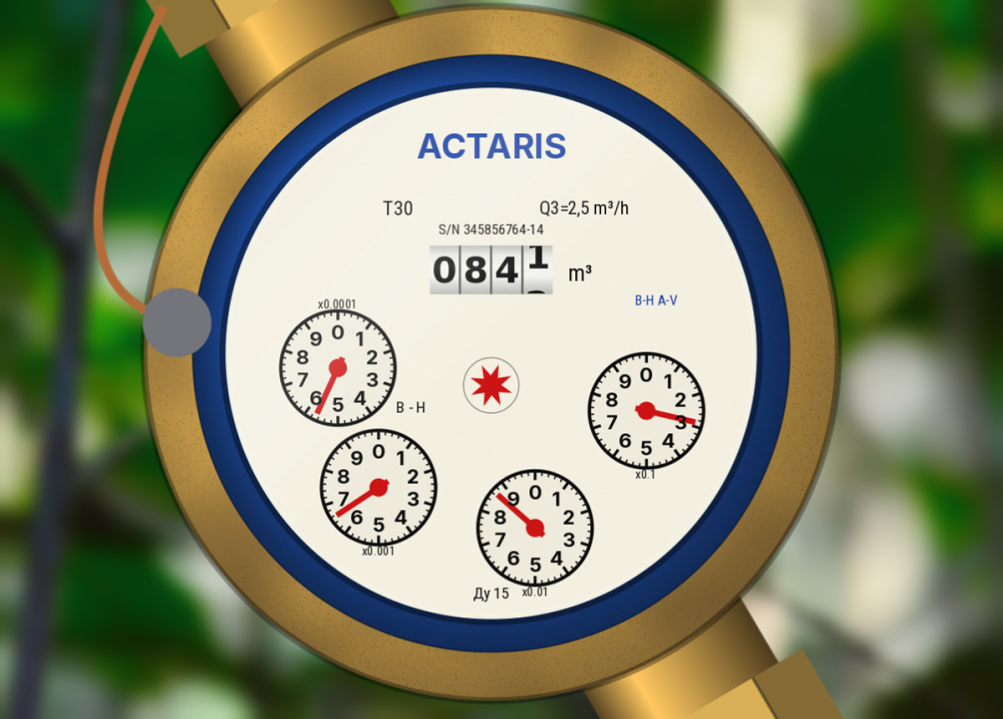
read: **841.2865** m³
